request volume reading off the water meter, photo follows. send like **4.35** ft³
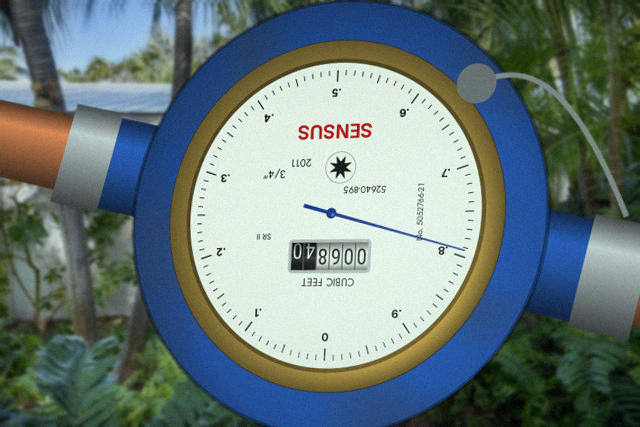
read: **6839.79** ft³
